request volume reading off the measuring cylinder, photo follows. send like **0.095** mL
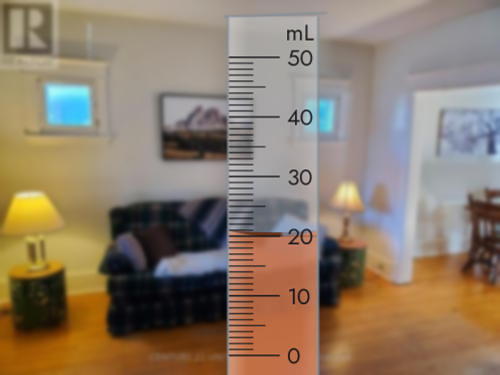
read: **20** mL
